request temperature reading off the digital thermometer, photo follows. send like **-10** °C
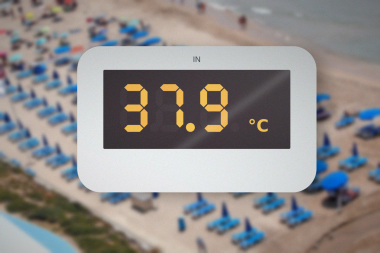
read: **37.9** °C
